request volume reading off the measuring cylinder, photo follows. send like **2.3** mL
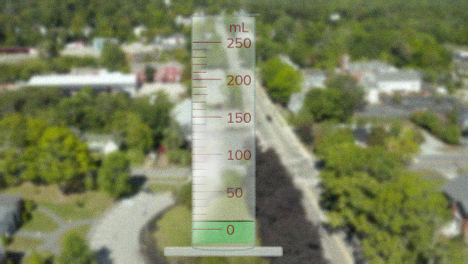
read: **10** mL
